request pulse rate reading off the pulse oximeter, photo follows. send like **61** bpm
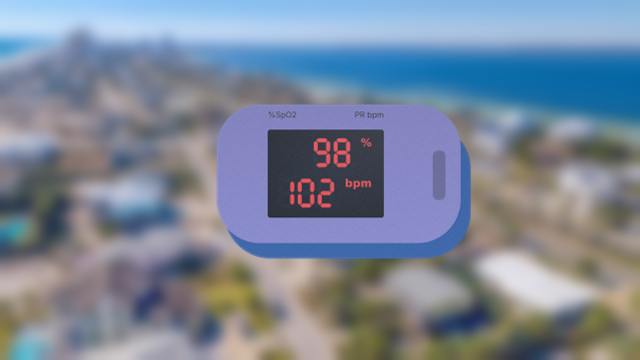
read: **102** bpm
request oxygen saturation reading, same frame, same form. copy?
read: **98** %
